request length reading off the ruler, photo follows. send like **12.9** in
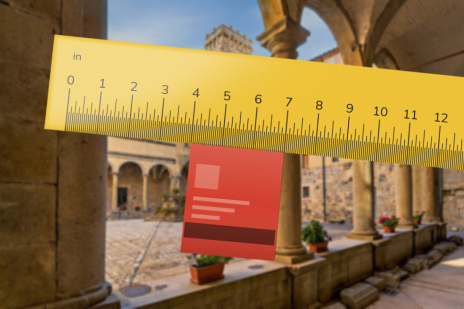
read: **3** in
